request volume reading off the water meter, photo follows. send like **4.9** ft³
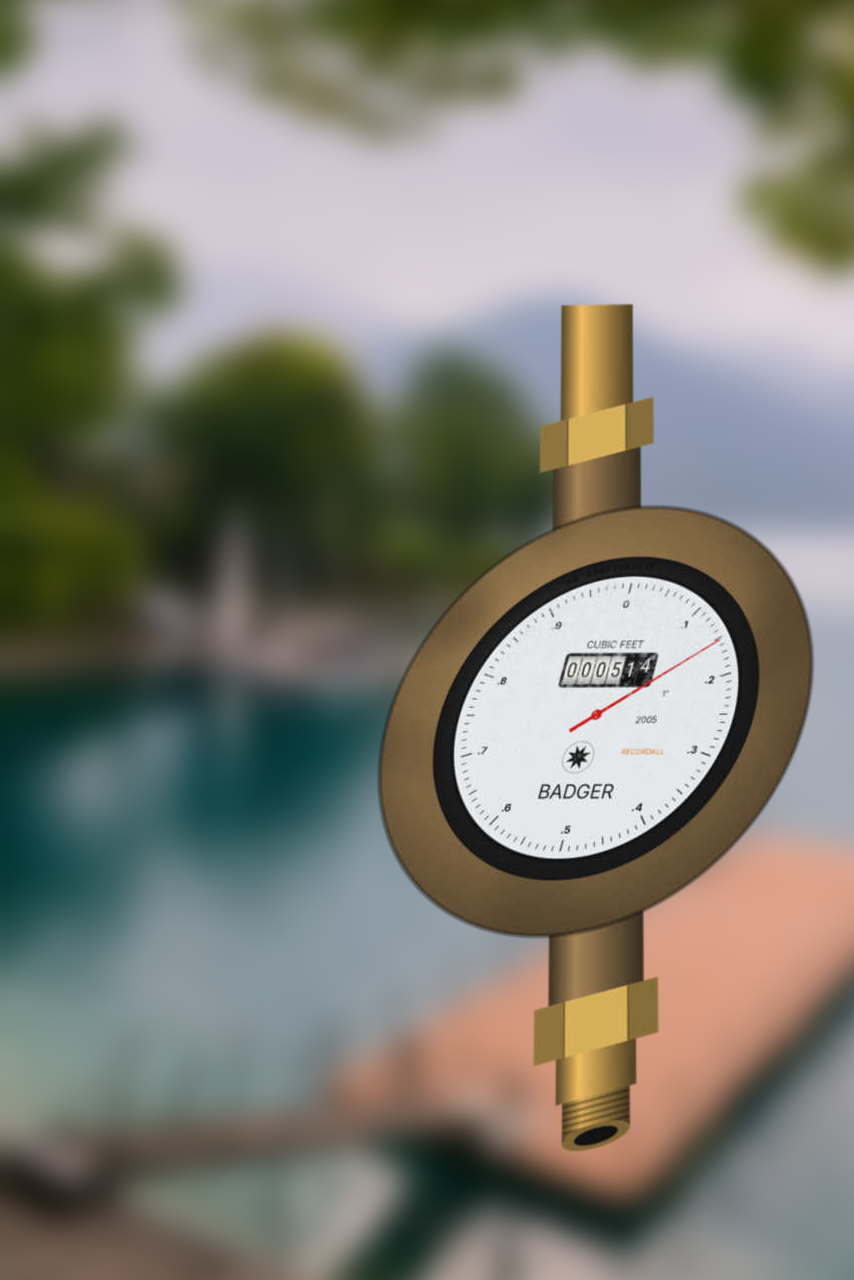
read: **514.15** ft³
